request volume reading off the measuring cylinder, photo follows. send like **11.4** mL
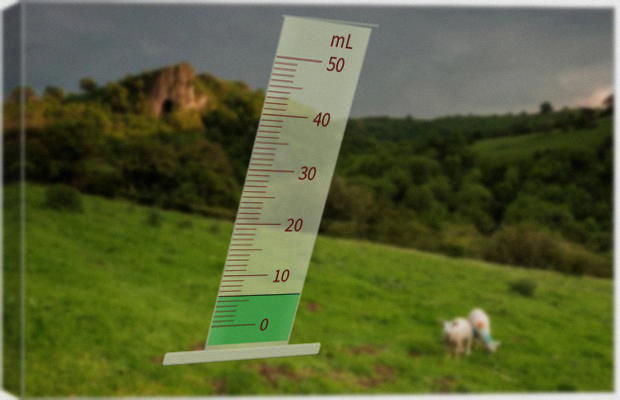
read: **6** mL
